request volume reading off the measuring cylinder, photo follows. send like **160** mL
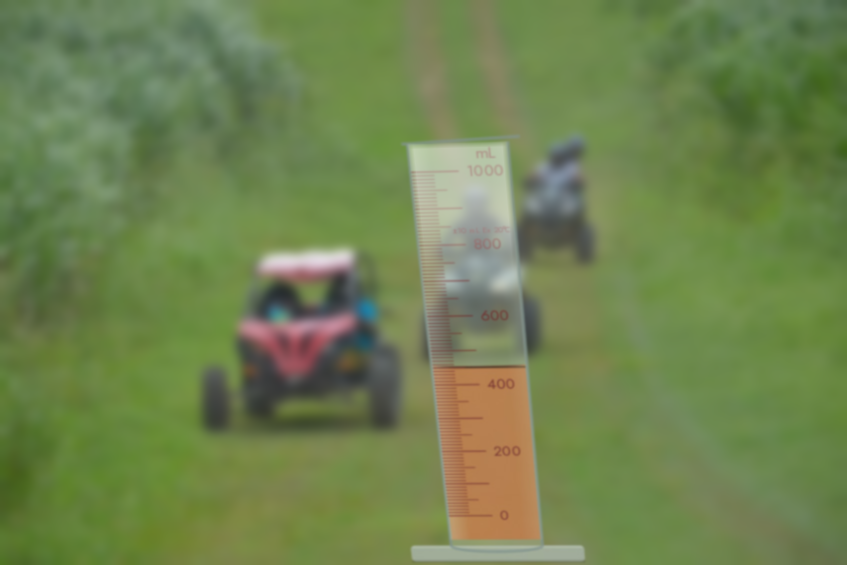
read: **450** mL
